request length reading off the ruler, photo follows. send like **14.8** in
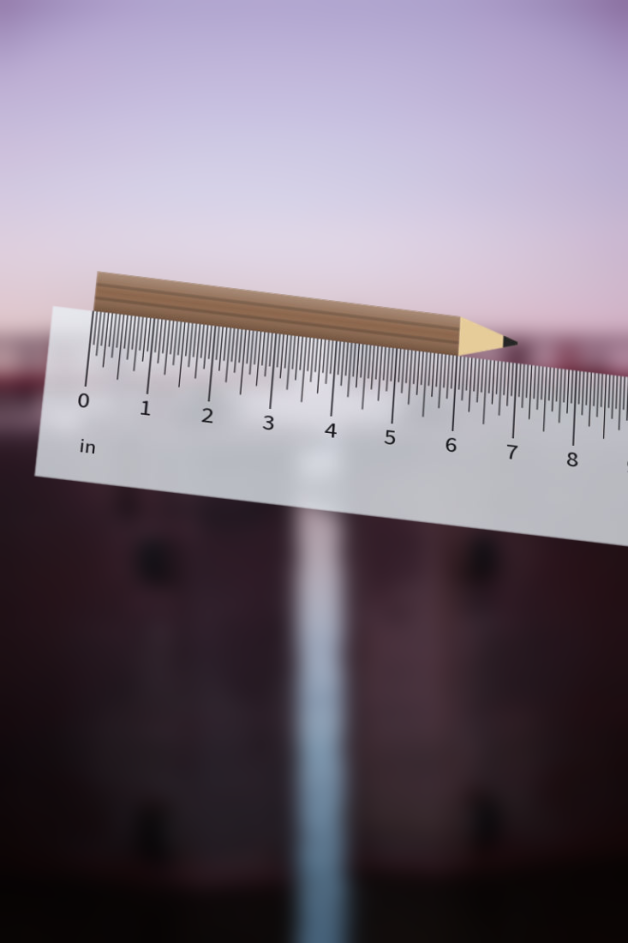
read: **7** in
